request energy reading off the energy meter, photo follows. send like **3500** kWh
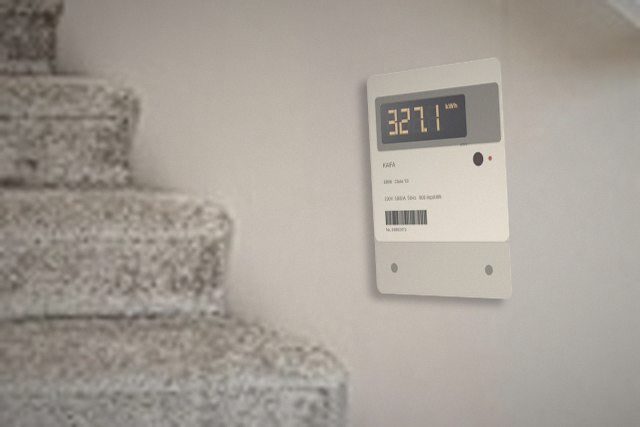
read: **327.1** kWh
